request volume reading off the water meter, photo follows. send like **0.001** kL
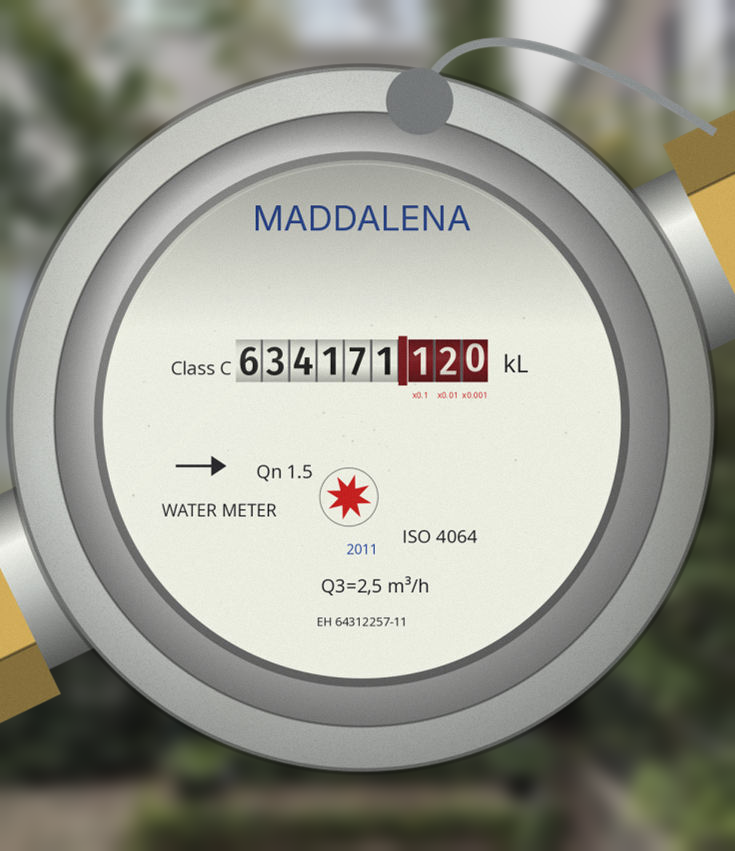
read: **634171.120** kL
